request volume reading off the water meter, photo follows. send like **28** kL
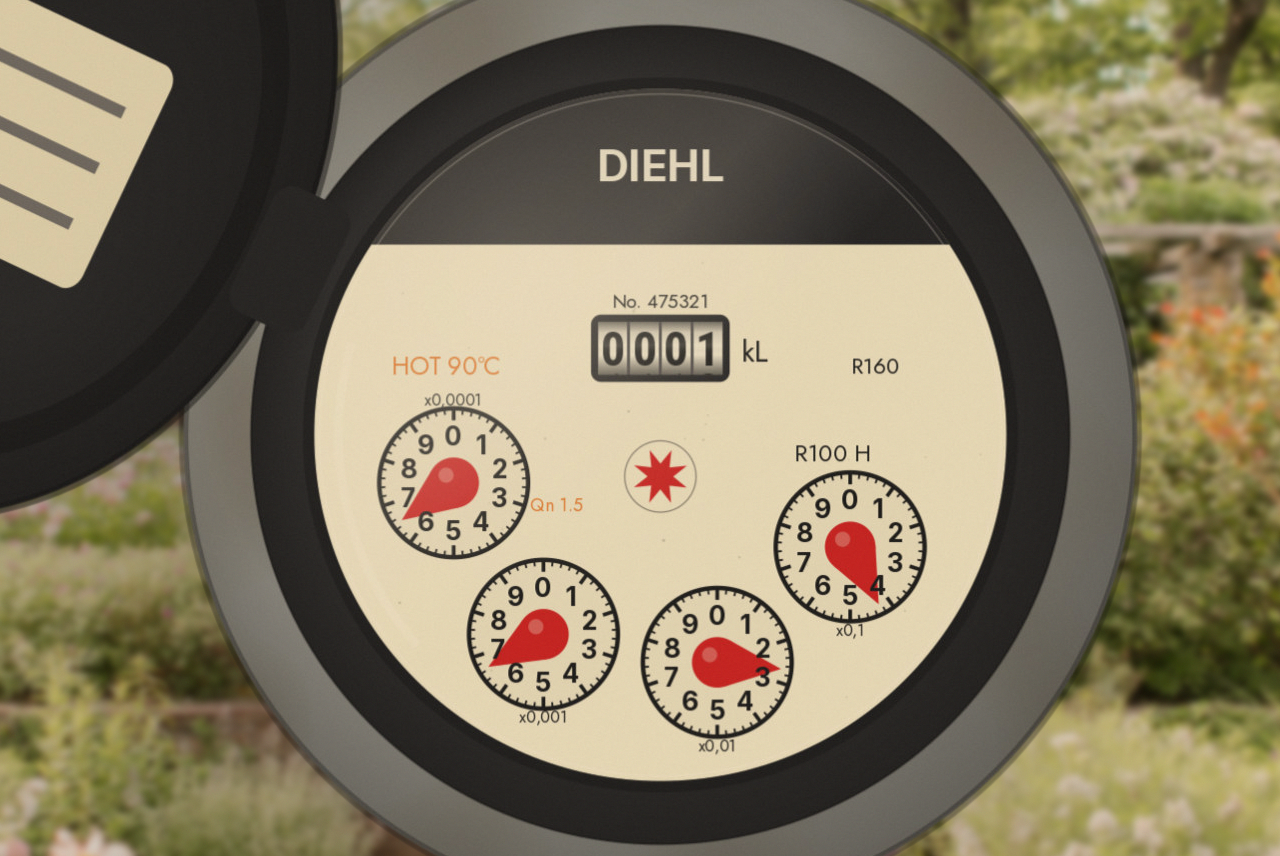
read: **1.4266** kL
